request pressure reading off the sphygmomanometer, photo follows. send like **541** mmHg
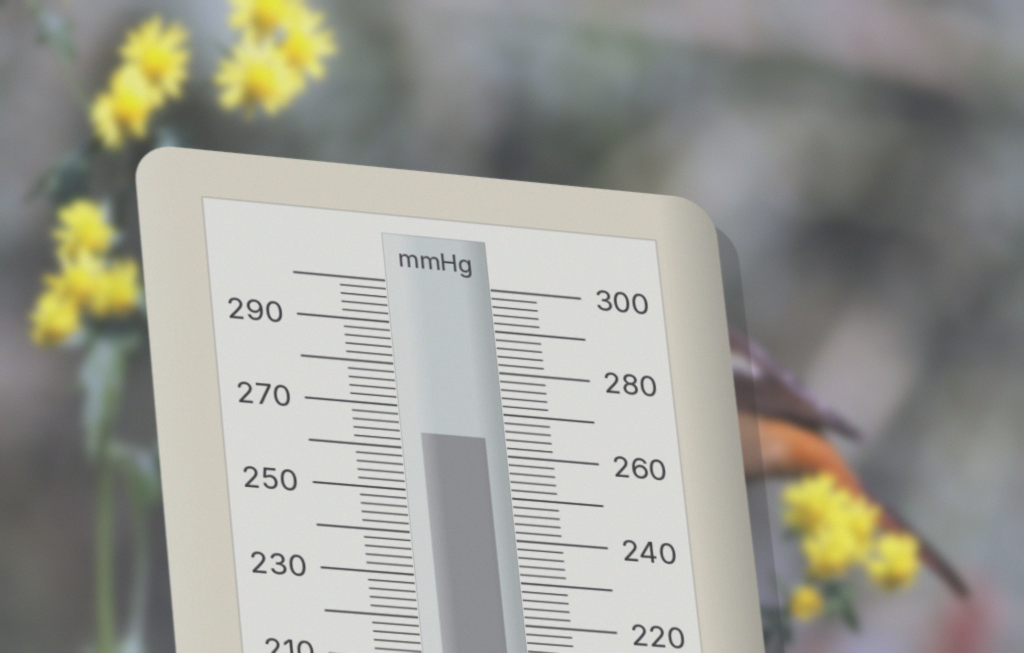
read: **264** mmHg
